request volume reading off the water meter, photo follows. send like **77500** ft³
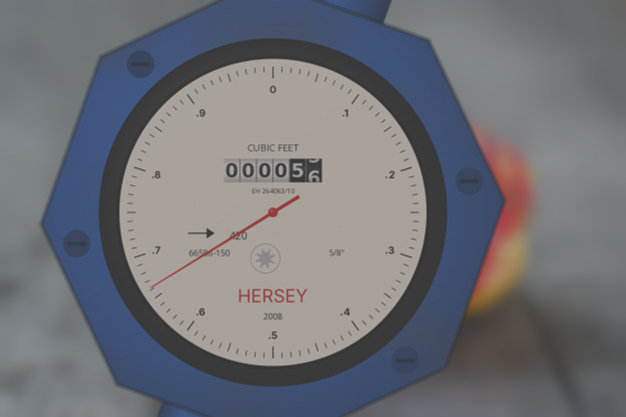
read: **55.66** ft³
